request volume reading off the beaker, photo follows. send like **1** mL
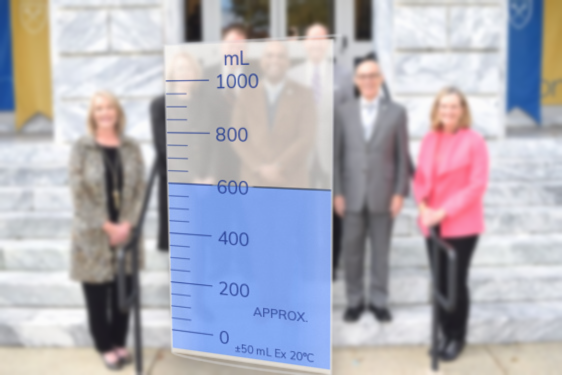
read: **600** mL
